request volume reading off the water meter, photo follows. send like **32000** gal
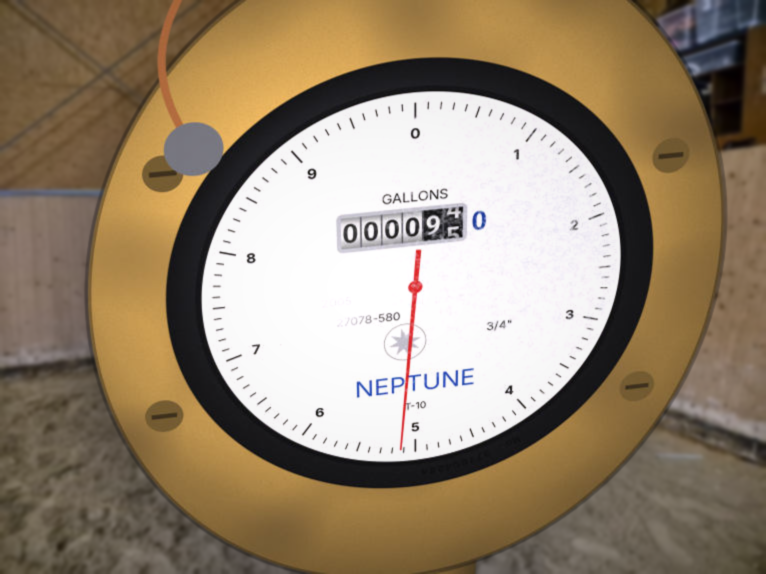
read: **945.1** gal
